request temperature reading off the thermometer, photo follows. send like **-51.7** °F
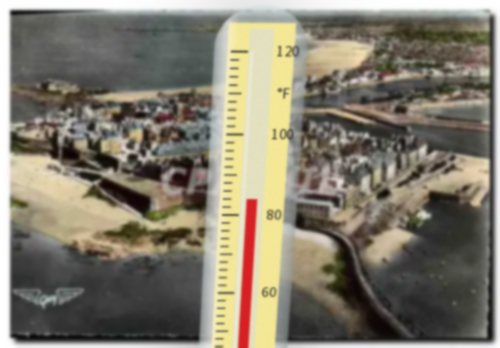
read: **84** °F
